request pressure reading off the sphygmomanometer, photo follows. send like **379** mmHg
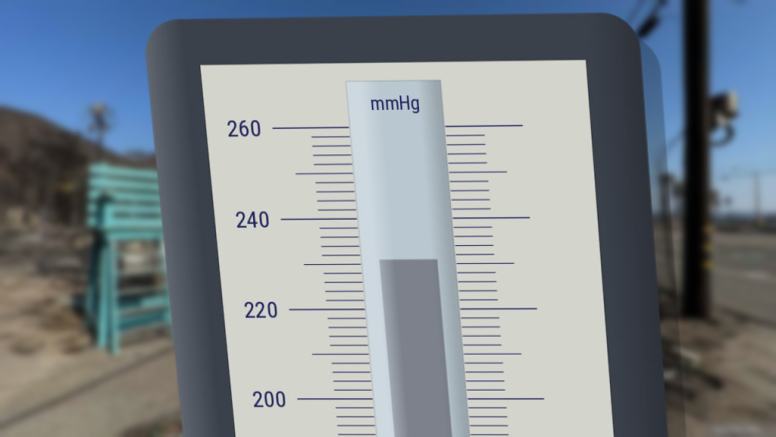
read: **231** mmHg
